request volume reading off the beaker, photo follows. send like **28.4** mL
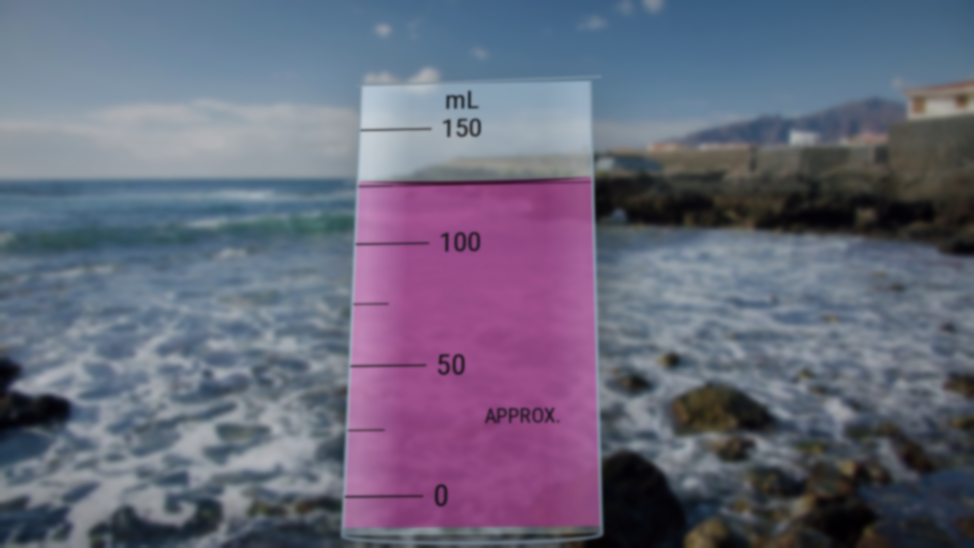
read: **125** mL
